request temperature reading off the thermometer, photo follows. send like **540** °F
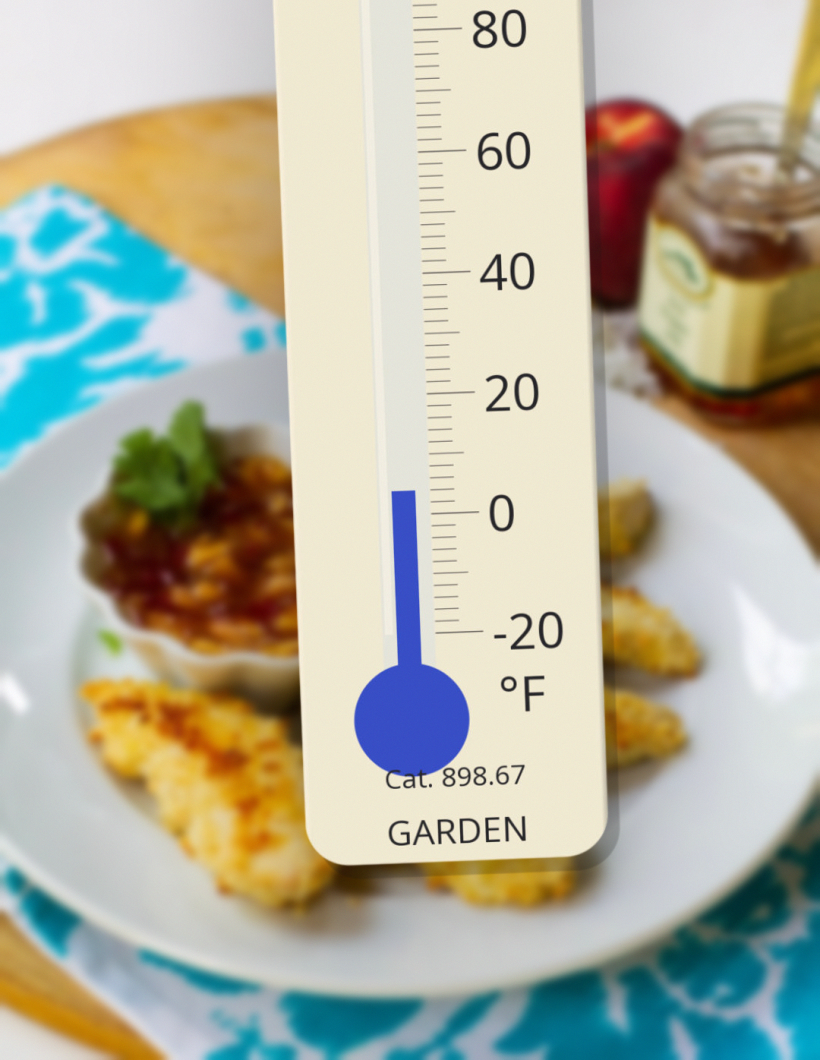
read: **4** °F
